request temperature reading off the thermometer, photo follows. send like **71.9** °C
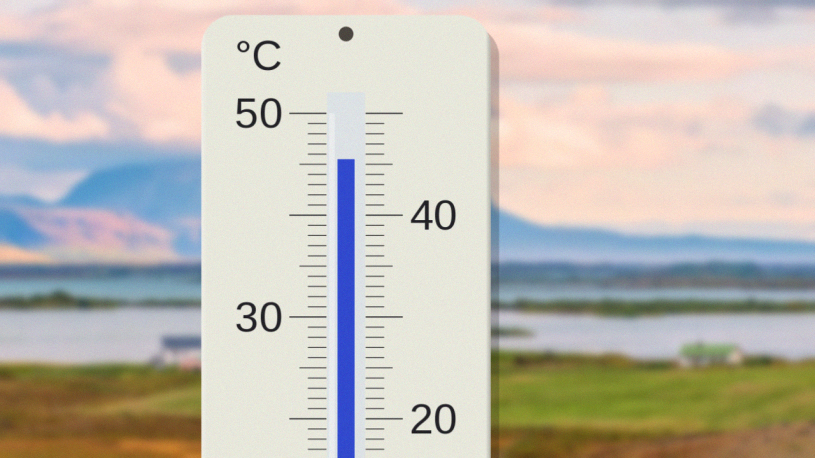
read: **45.5** °C
